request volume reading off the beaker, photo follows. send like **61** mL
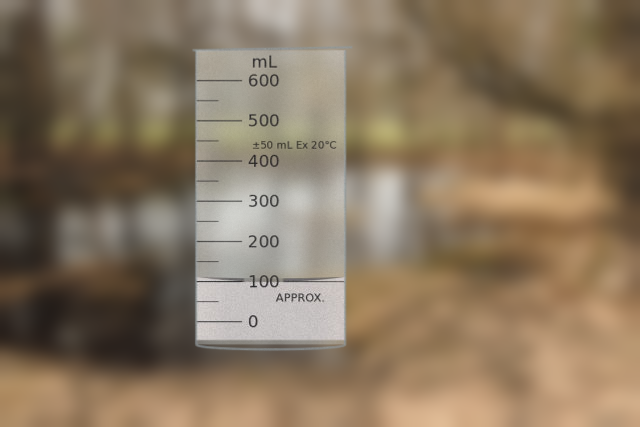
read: **100** mL
